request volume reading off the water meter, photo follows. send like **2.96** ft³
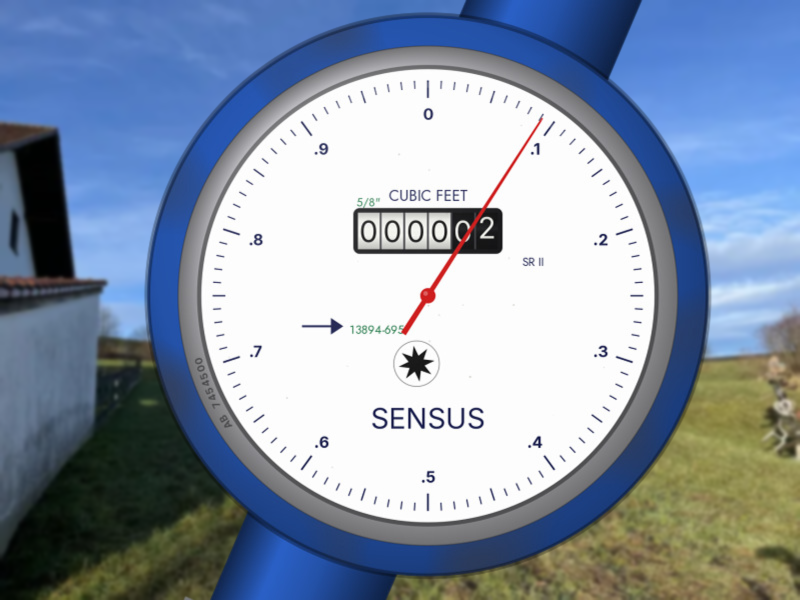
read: **2.09** ft³
